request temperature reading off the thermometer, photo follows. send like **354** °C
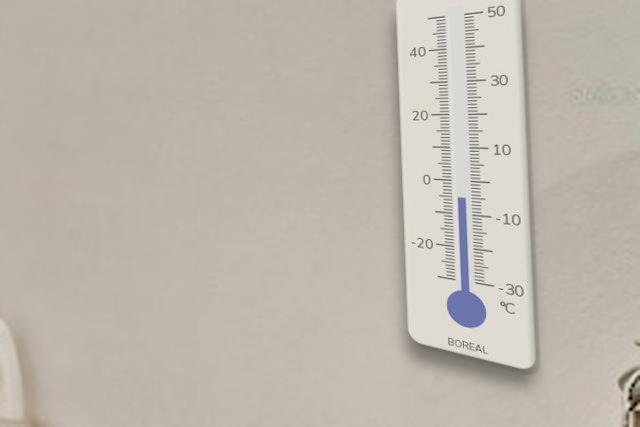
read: **-5** °C
